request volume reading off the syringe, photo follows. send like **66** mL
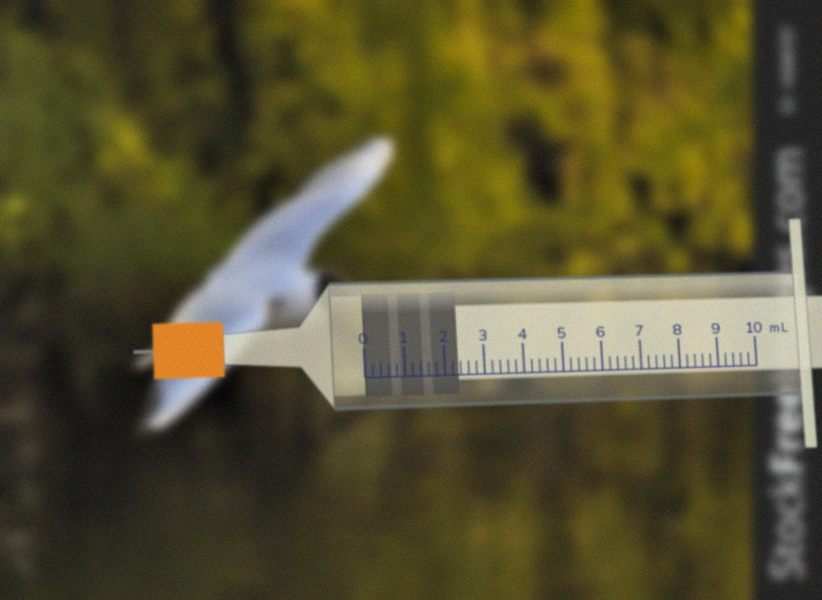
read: **0** mL
